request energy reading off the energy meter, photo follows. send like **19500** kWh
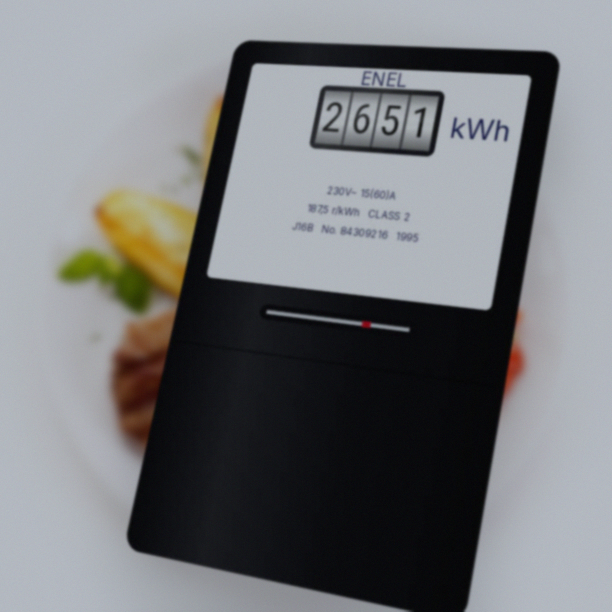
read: **2651** kWh
